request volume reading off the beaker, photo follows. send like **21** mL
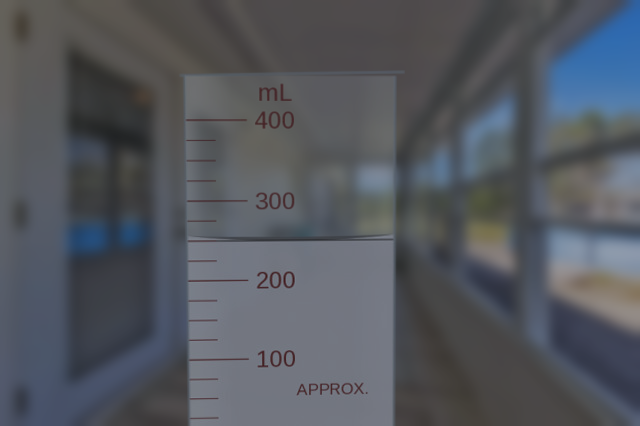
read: **250** mL
